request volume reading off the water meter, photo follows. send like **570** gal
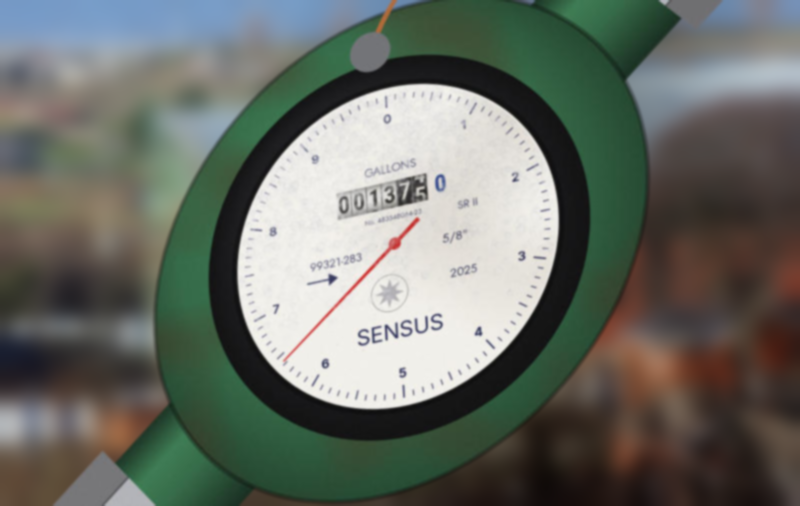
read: **13746.4** gal
